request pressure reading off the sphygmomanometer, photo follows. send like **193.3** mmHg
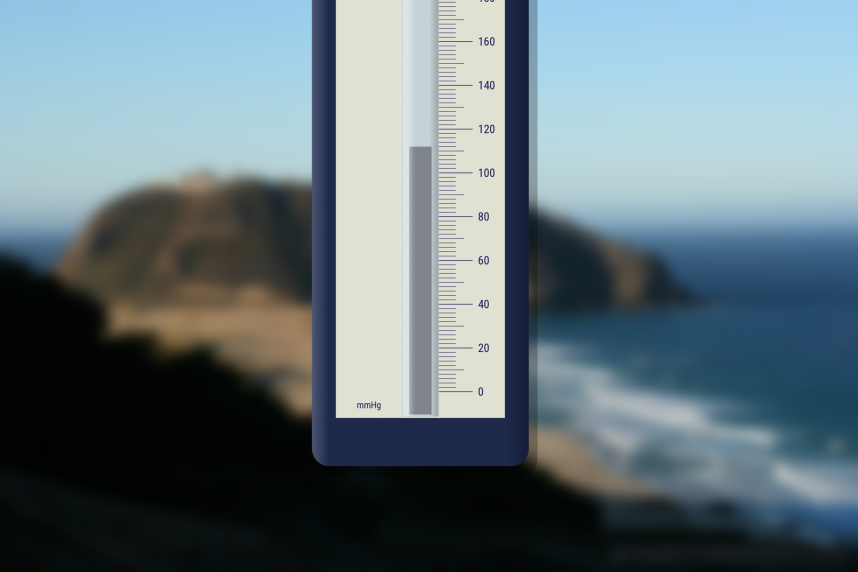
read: **112** mmHg
